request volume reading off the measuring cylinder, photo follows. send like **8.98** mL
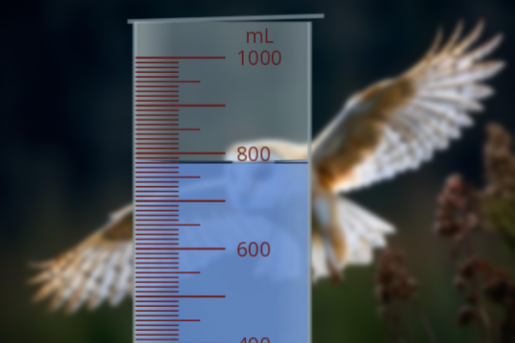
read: **780** mL
